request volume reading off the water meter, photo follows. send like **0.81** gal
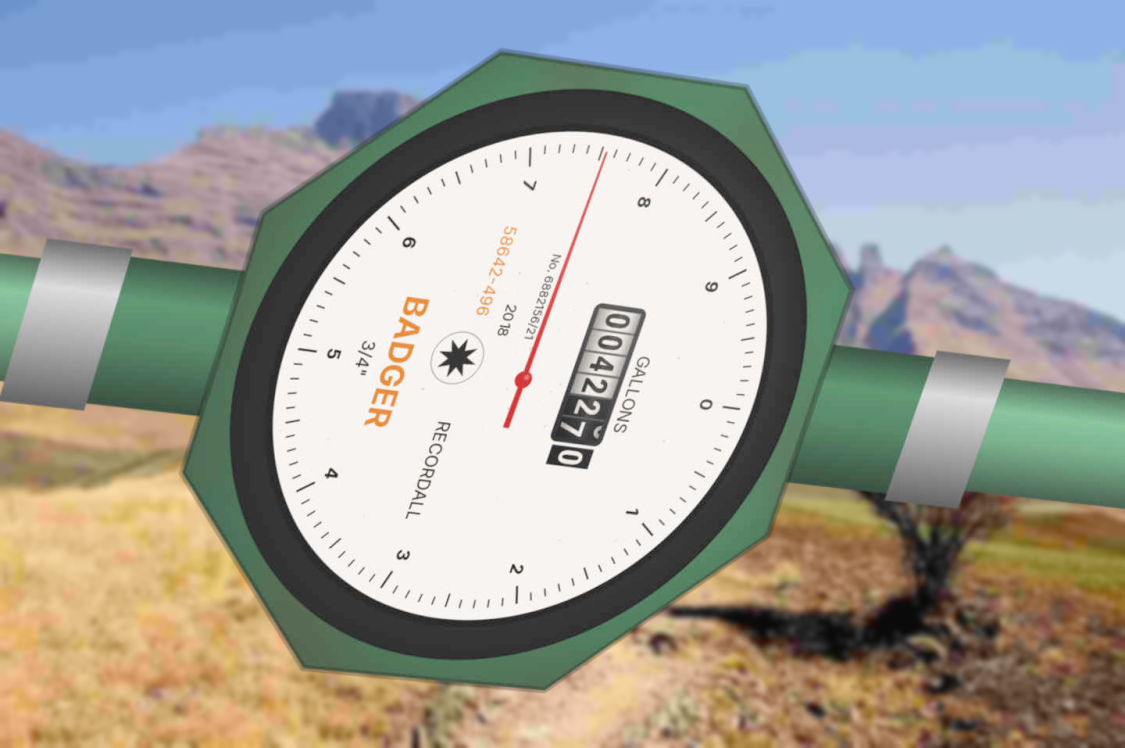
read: **42267.5** gal
